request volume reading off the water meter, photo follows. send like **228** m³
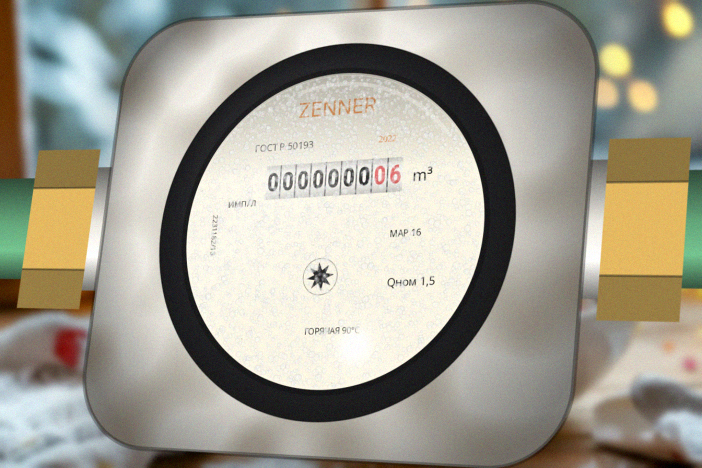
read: **0.06** m³
